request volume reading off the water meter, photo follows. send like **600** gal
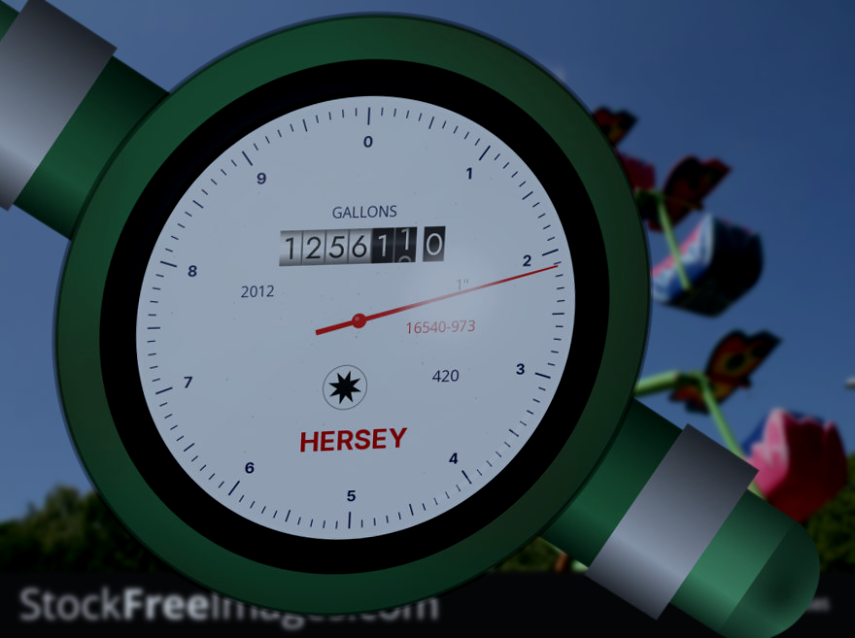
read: **1256112.1** gal
